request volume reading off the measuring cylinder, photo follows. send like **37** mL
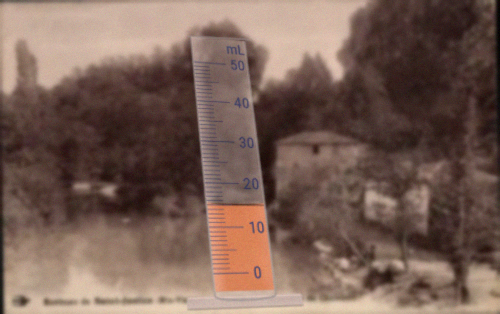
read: **15** mL
